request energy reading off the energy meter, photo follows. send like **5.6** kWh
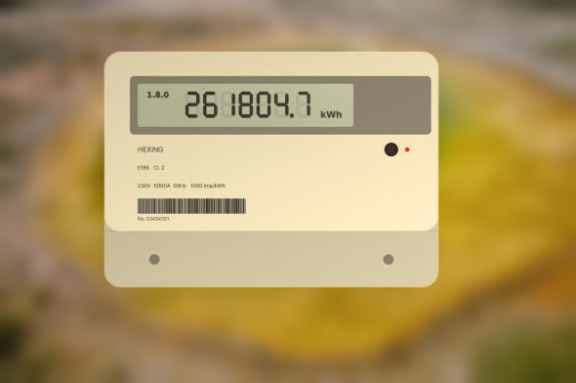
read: **261804.7** kWh
